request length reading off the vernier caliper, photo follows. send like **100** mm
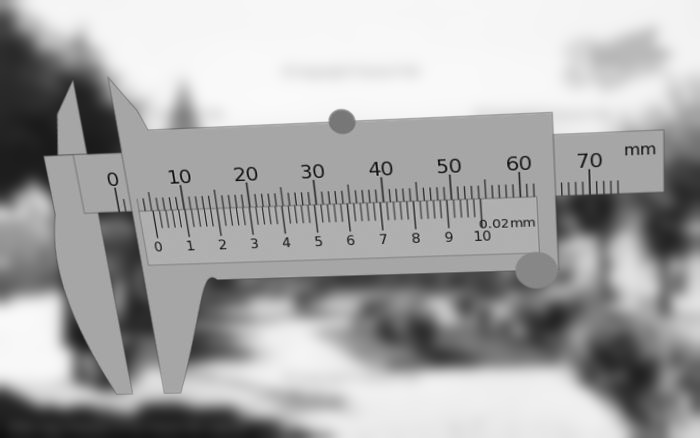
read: **5.2** mm
